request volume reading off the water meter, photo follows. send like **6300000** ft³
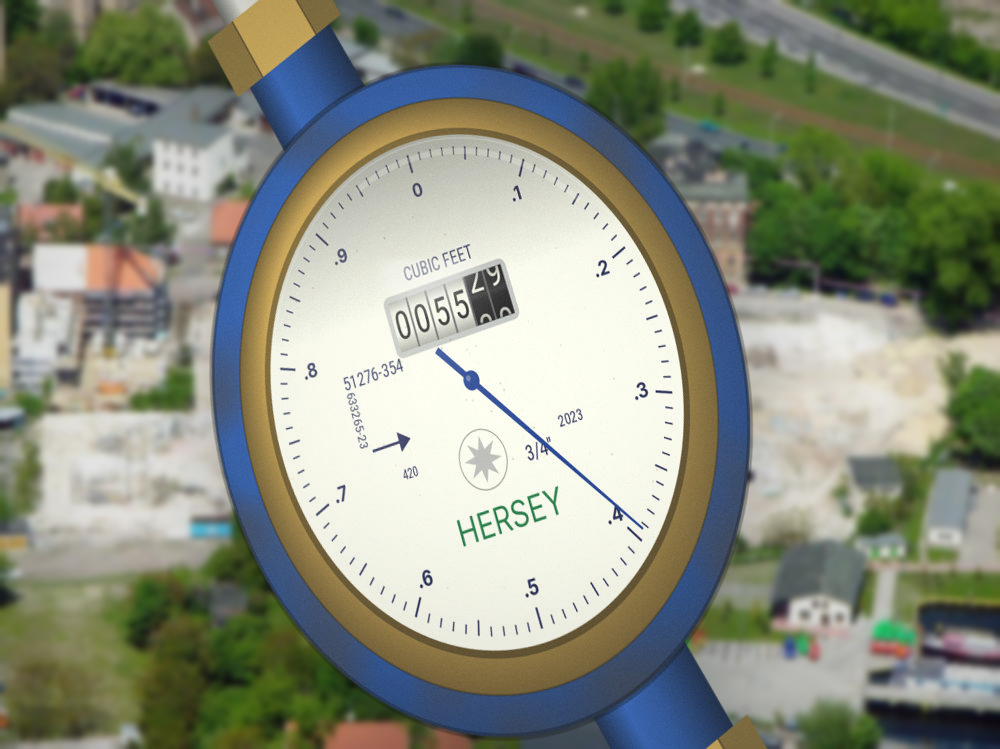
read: **5529.39** ft³
